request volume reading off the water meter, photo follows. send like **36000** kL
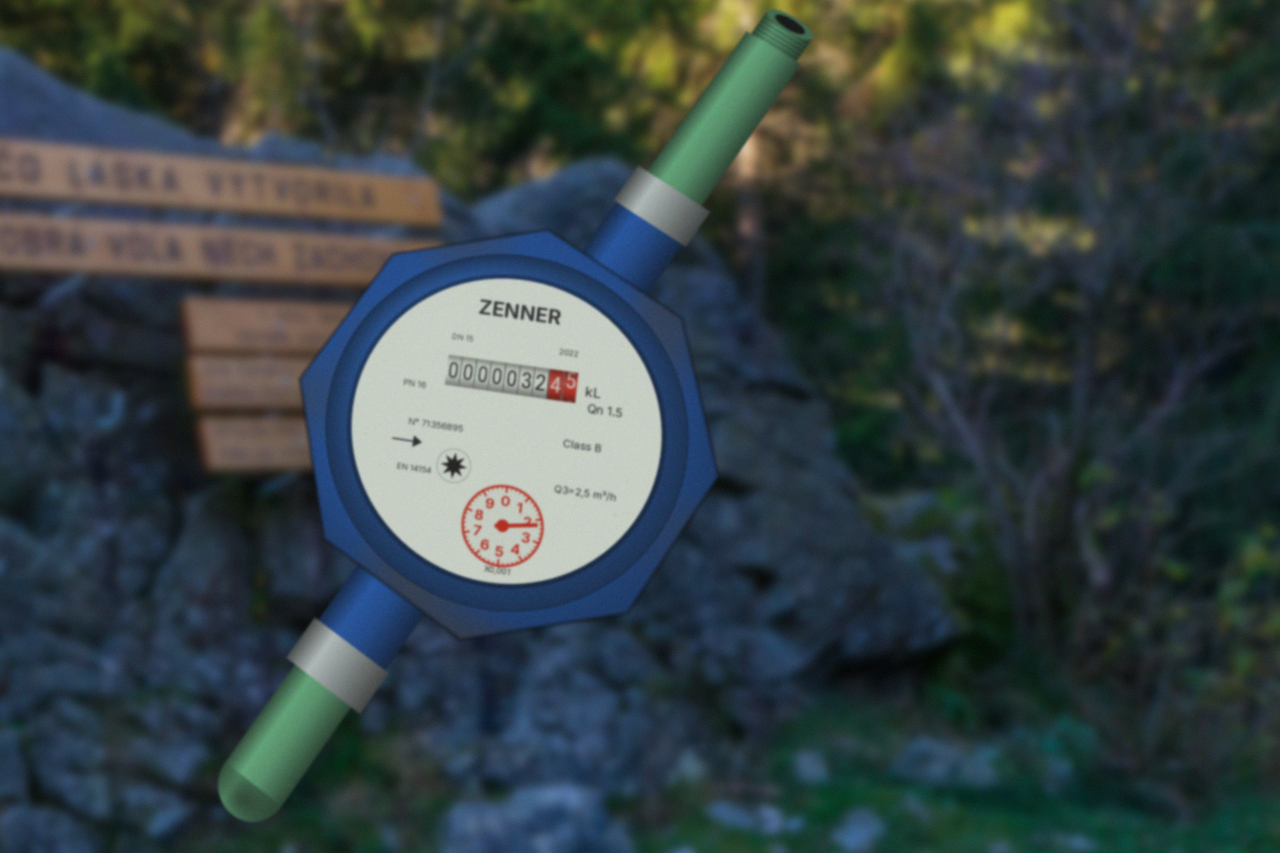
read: **32.452** kL
